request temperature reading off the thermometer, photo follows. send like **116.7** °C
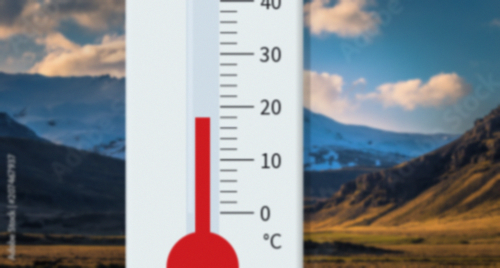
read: **18** °C
